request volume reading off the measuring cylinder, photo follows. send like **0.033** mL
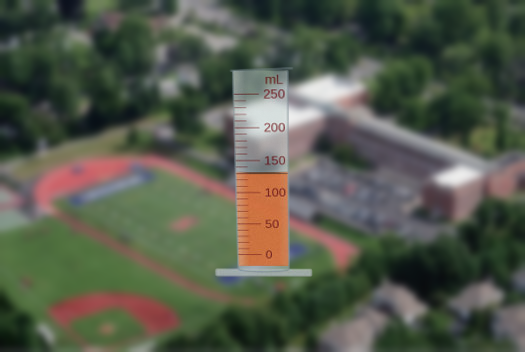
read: **130** mL
